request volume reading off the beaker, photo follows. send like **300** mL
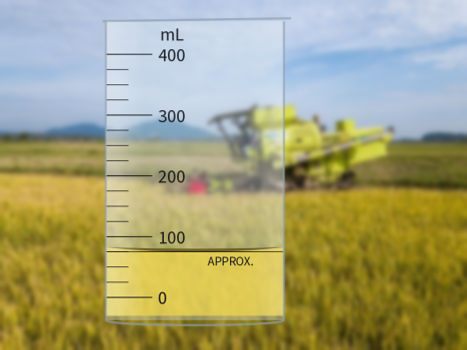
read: **75** mL
